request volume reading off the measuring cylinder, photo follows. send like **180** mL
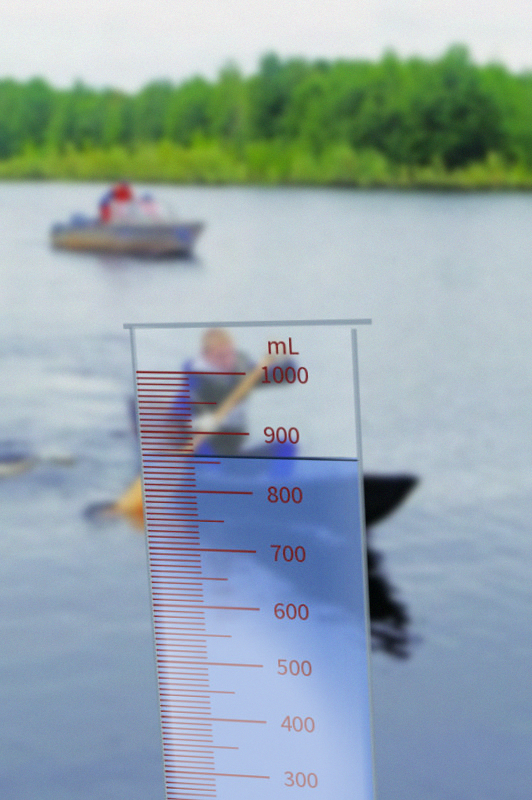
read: **860** mL
